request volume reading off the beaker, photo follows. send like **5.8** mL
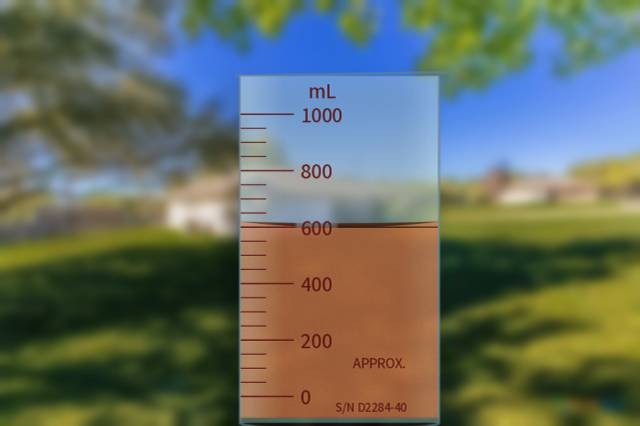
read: **600** mL
